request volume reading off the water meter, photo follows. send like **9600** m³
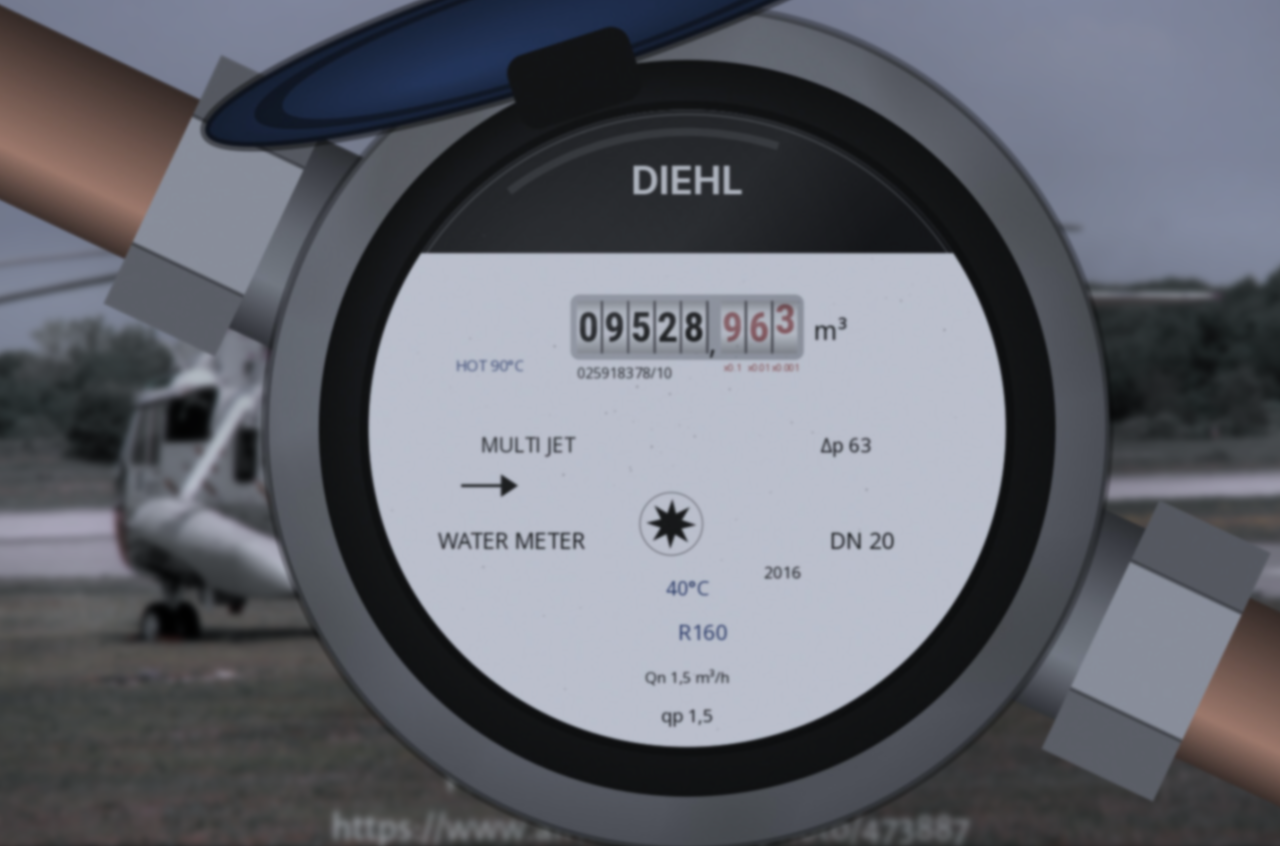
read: **9528.963** m³
